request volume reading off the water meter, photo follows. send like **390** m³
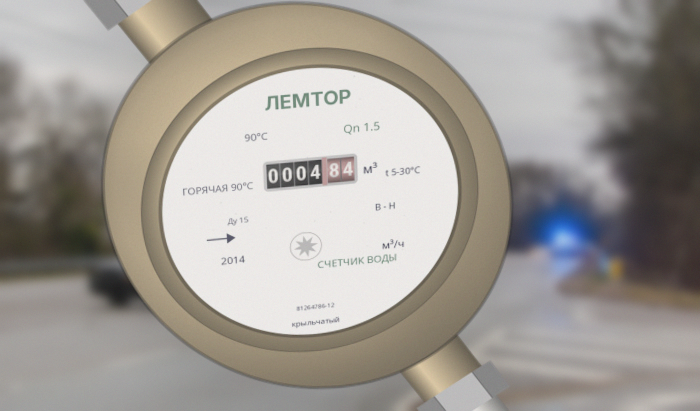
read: **4.84** m³
